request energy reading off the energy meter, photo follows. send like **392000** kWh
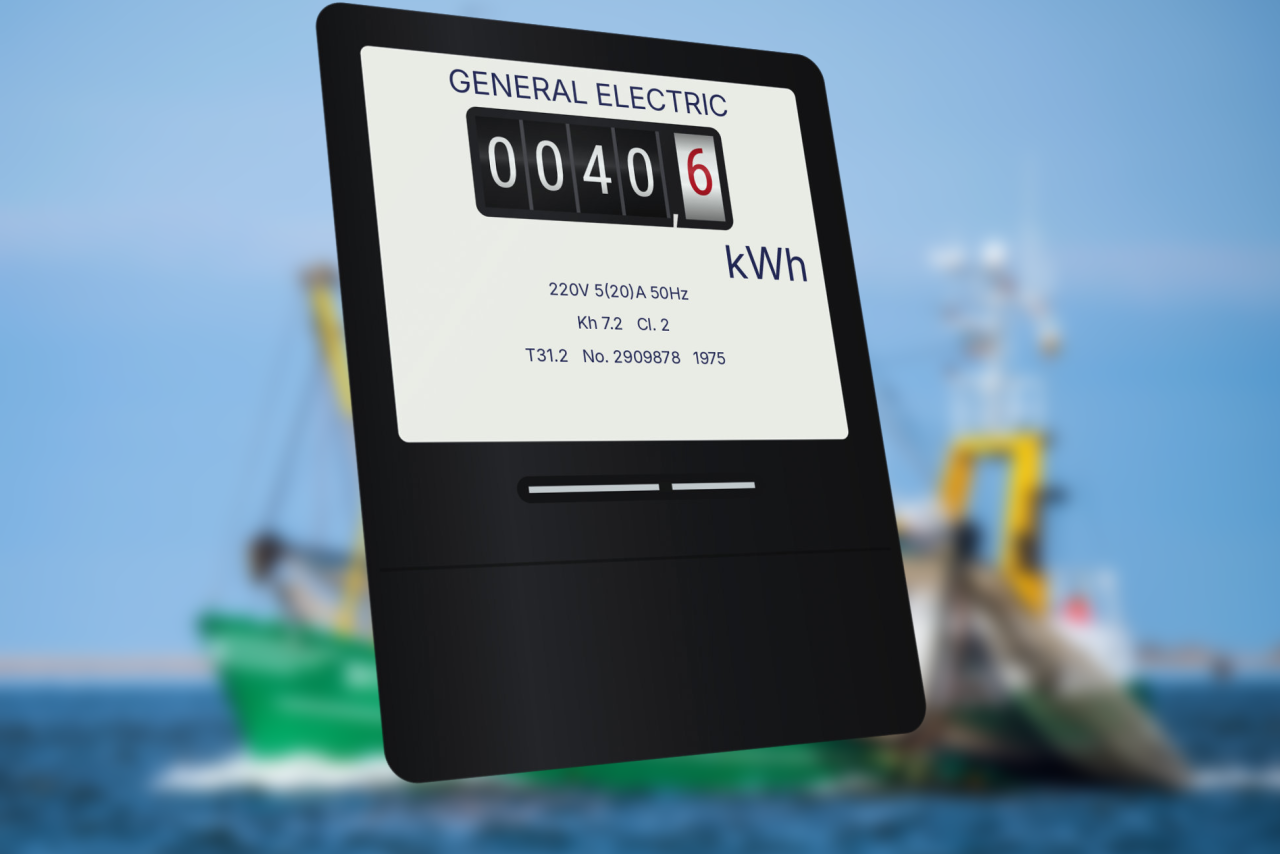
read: **40.6** kWh
